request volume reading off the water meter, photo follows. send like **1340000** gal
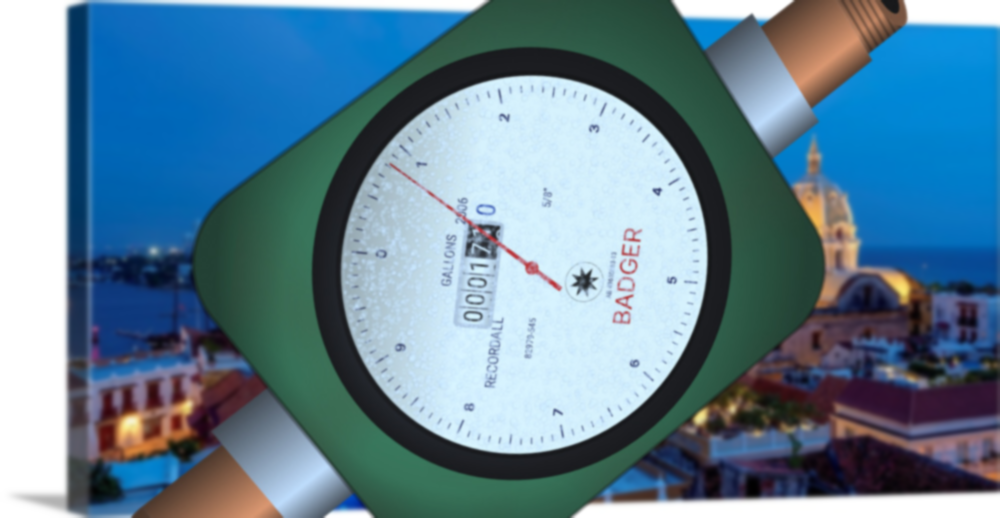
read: **1710.8** gal
